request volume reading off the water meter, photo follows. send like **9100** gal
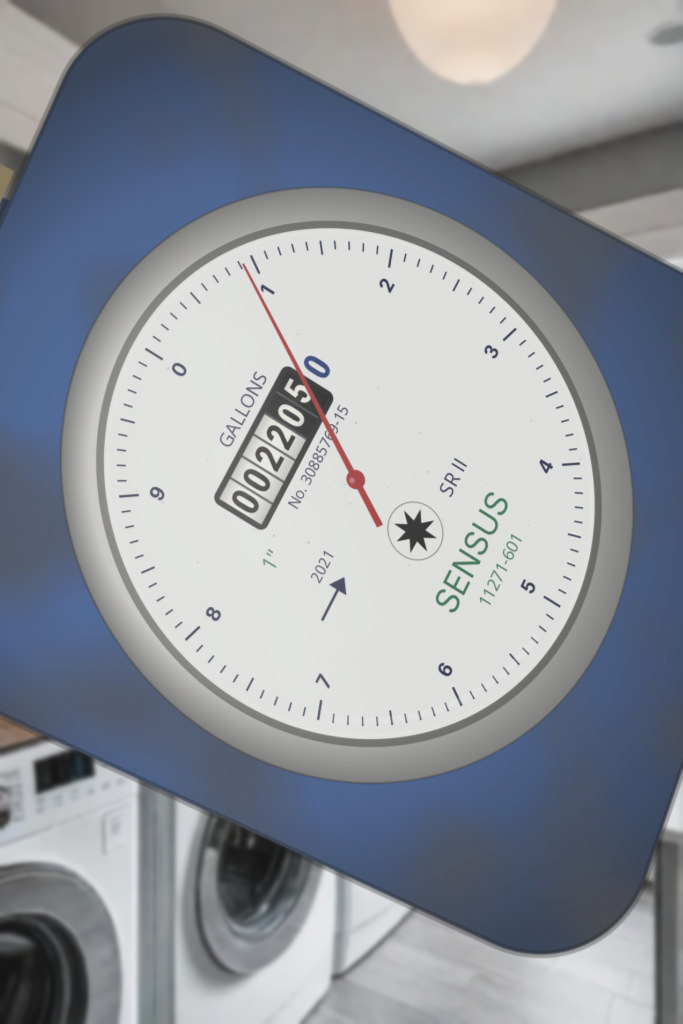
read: **22050.9** gal
